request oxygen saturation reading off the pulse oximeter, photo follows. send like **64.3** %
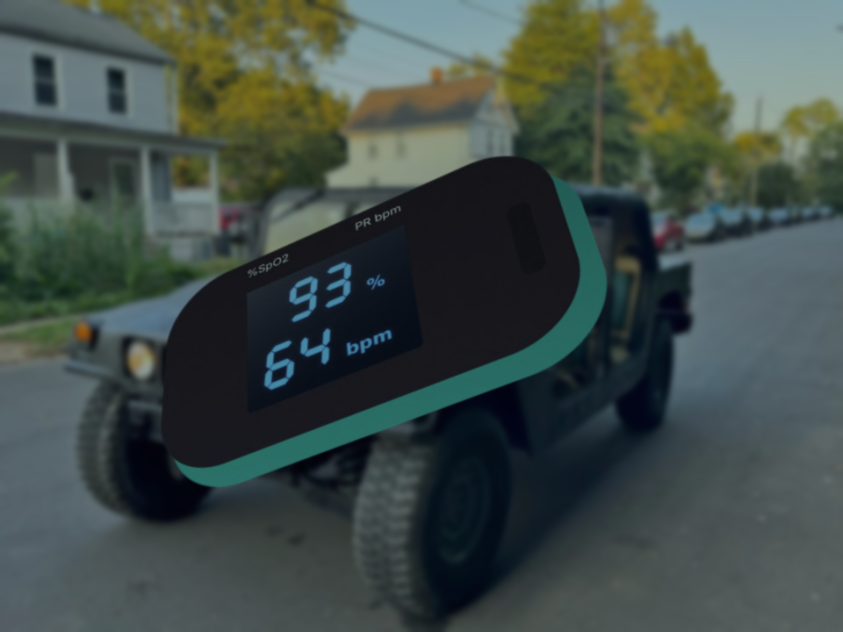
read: **93** %
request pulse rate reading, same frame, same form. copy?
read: **64** bpm
